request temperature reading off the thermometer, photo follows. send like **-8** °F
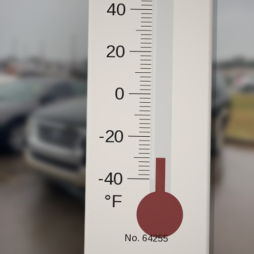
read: **-30** °F
